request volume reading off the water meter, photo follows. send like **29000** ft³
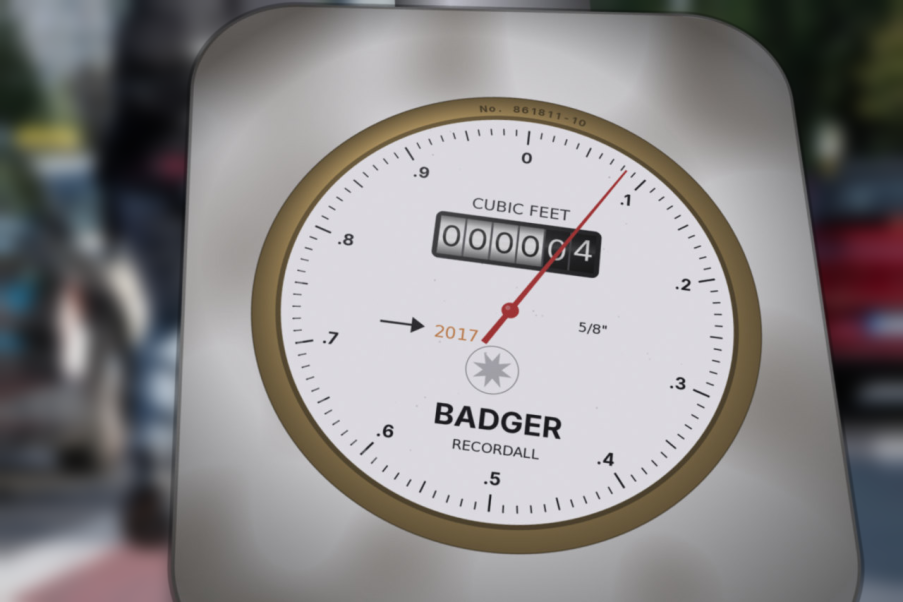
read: **4.08** ft³
